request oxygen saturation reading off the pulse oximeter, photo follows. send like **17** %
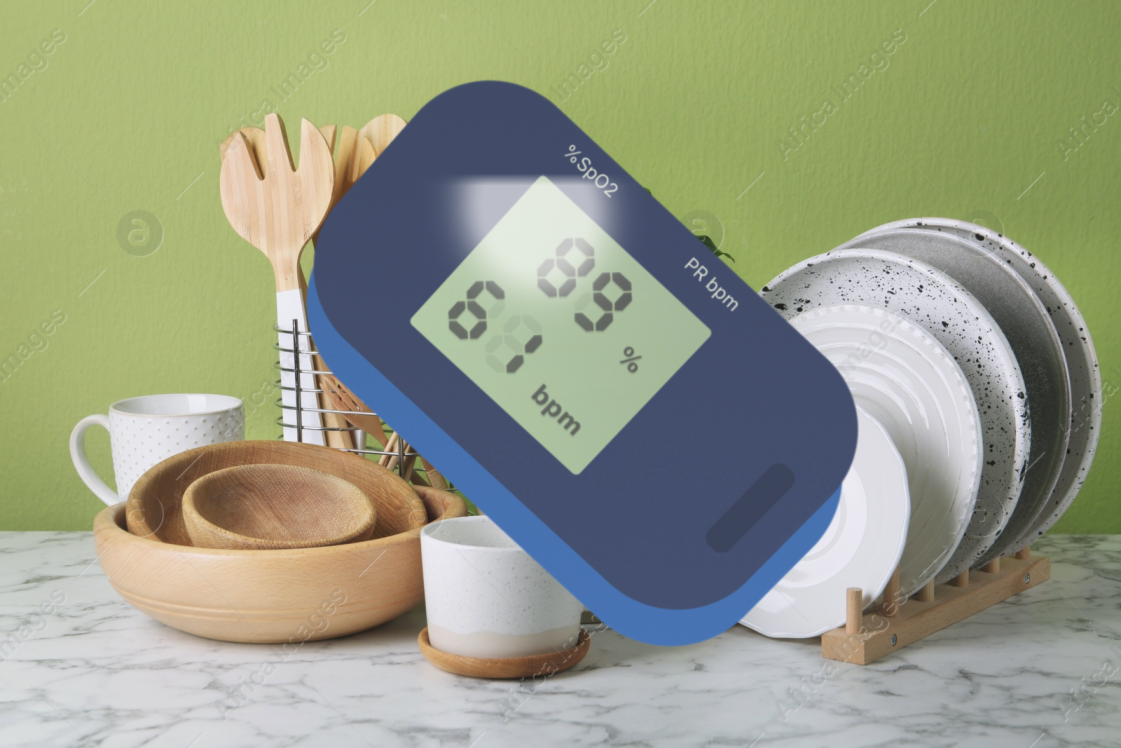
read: **89** %
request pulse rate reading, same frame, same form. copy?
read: **61** bpm
